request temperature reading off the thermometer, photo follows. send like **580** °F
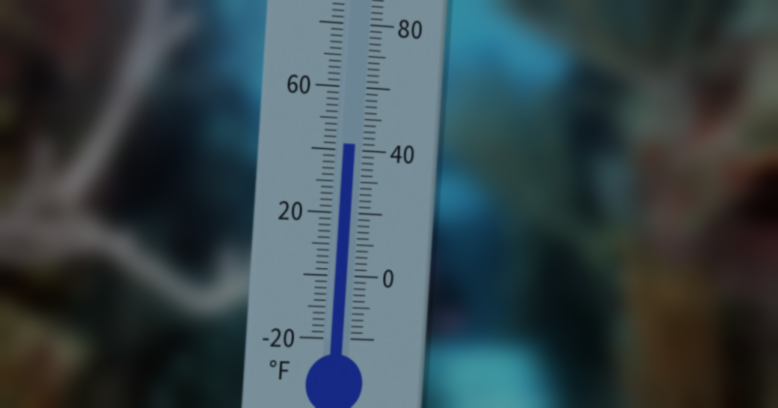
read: **42** °F
